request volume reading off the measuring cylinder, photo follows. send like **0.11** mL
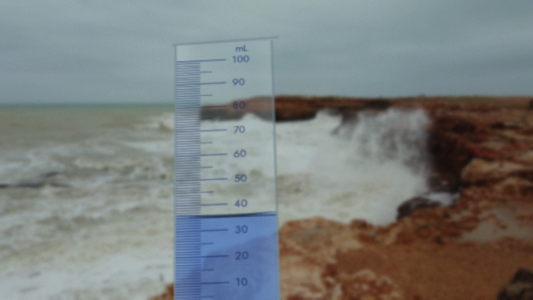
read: **35** mL
